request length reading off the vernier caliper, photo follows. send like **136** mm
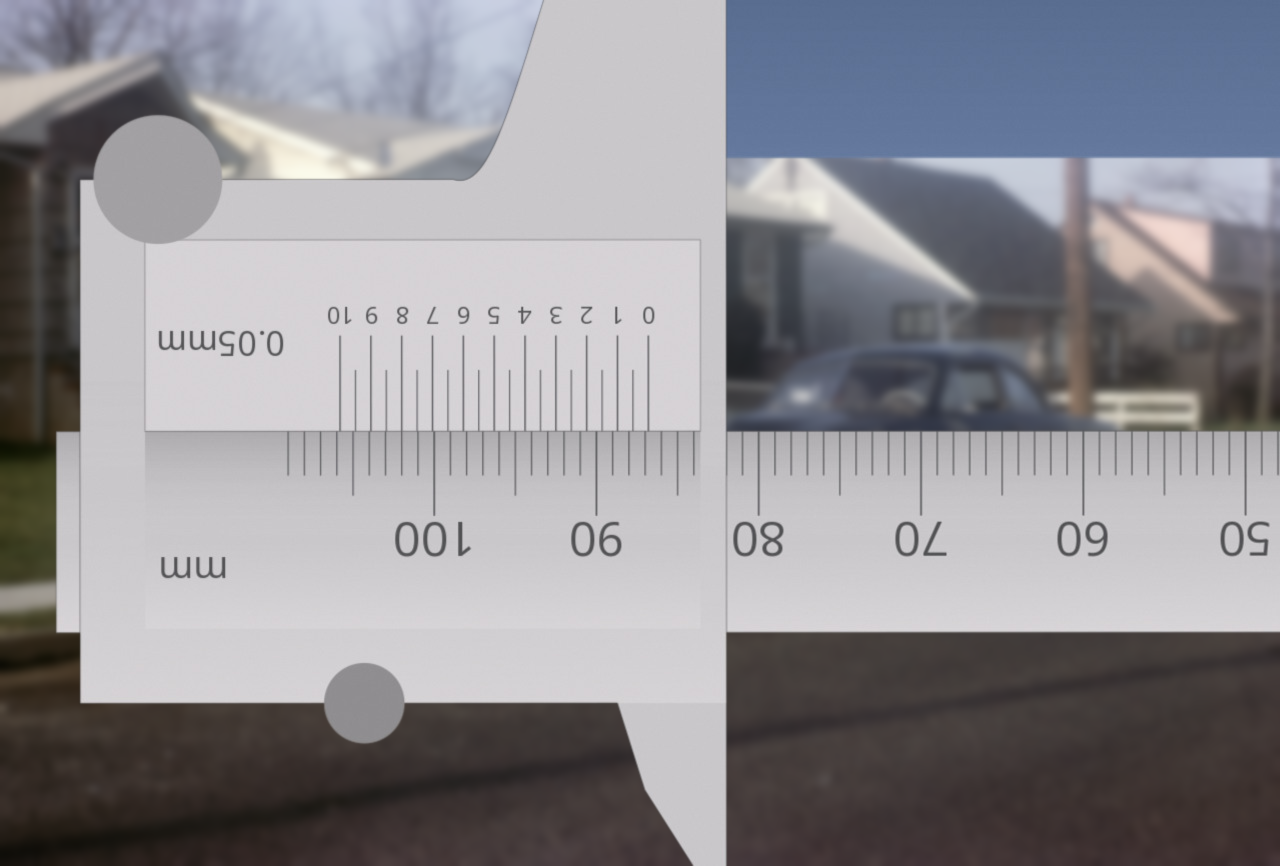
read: **86.8** mm
